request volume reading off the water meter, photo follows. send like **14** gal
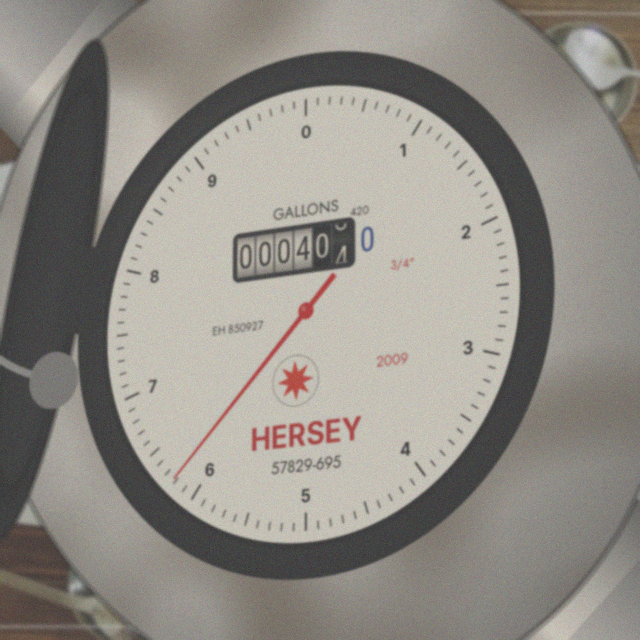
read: **4036.2** gal
